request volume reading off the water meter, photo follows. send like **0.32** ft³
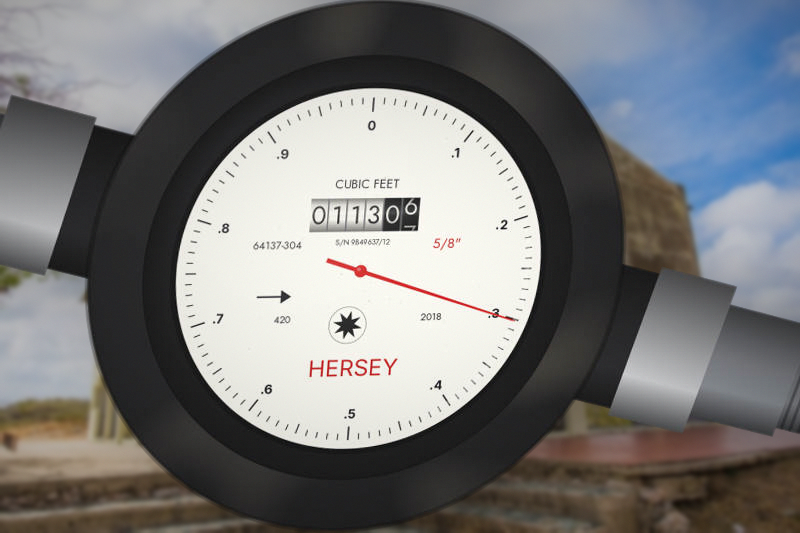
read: **11306.30** ft³
